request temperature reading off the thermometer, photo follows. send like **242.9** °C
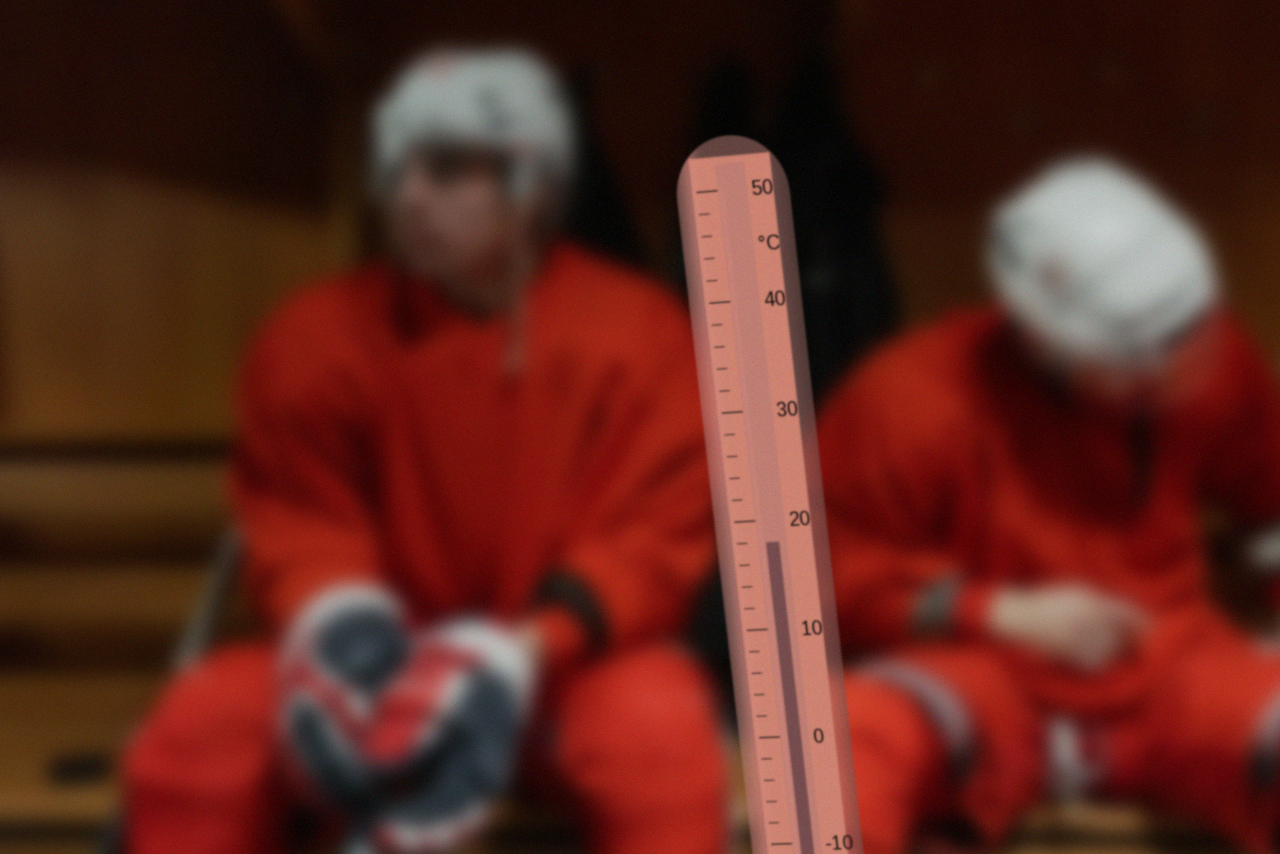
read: **18** °C
